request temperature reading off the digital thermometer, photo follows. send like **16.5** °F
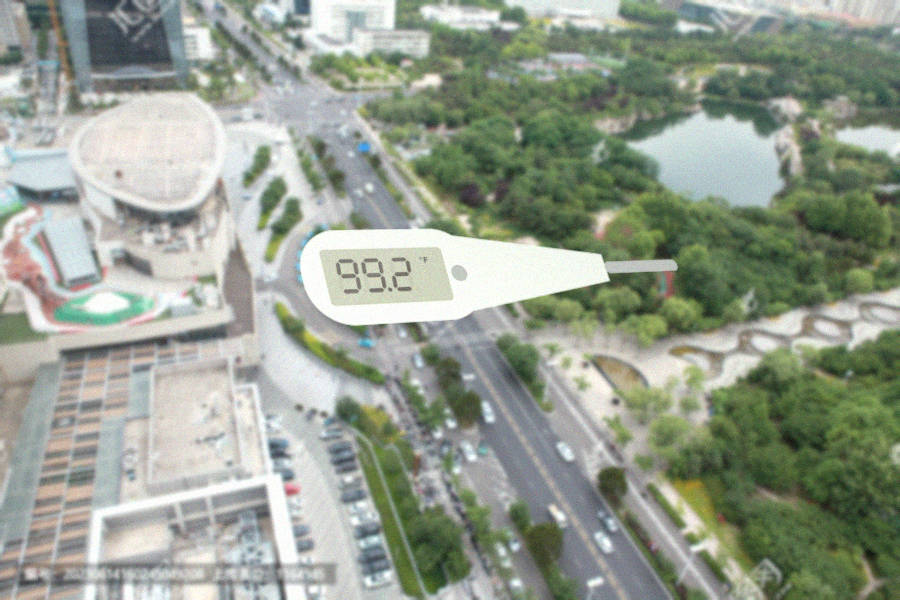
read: **99.2** °F
